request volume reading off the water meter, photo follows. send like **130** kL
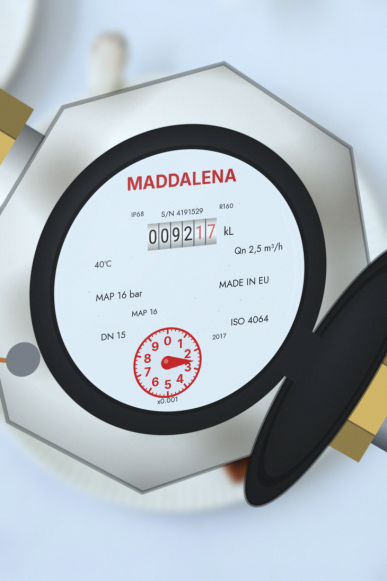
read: **92.172** kL
